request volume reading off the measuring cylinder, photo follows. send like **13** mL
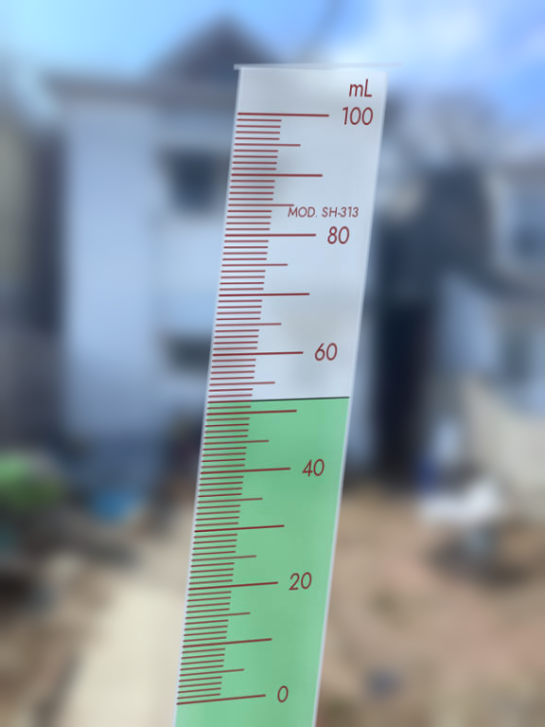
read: **52** mL
